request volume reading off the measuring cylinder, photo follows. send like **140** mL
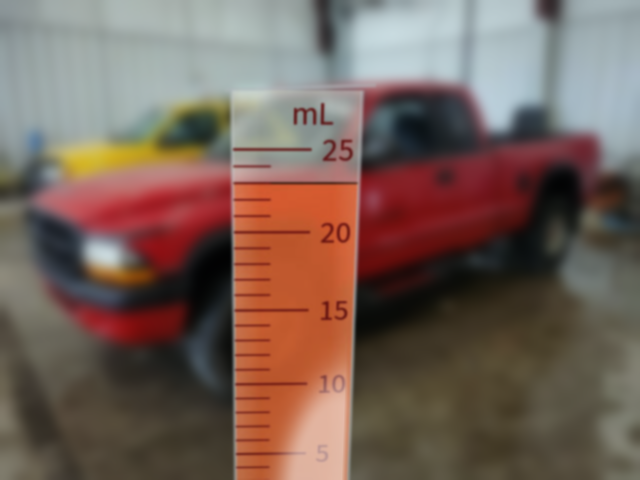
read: **23** mL
